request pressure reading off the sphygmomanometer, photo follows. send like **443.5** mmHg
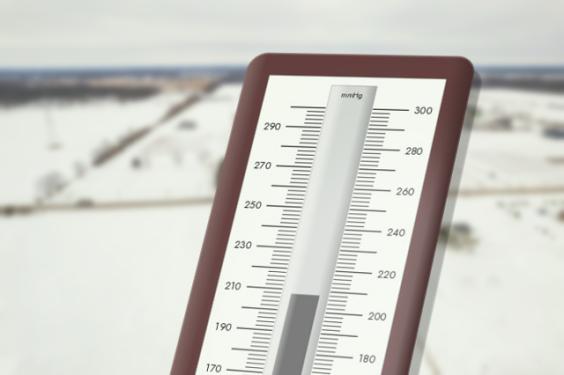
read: **208** mmHg
